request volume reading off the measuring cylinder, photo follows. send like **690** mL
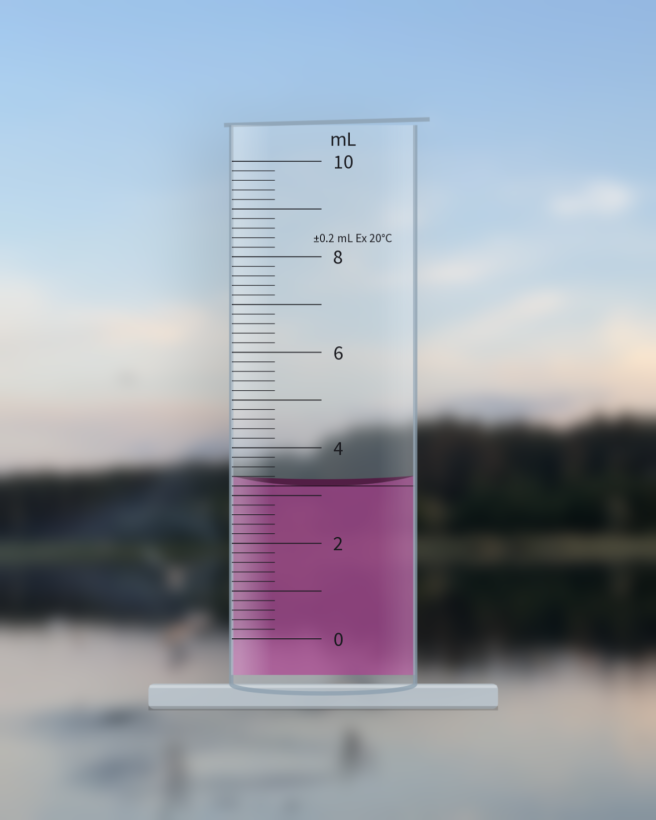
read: **3.2** mL
